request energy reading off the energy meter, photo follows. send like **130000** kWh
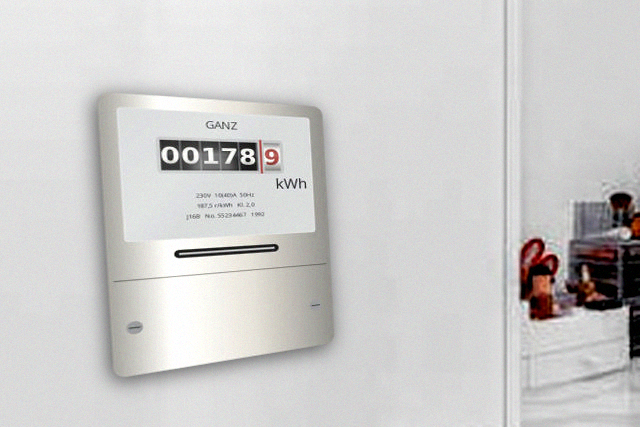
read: **178.9** kWh
